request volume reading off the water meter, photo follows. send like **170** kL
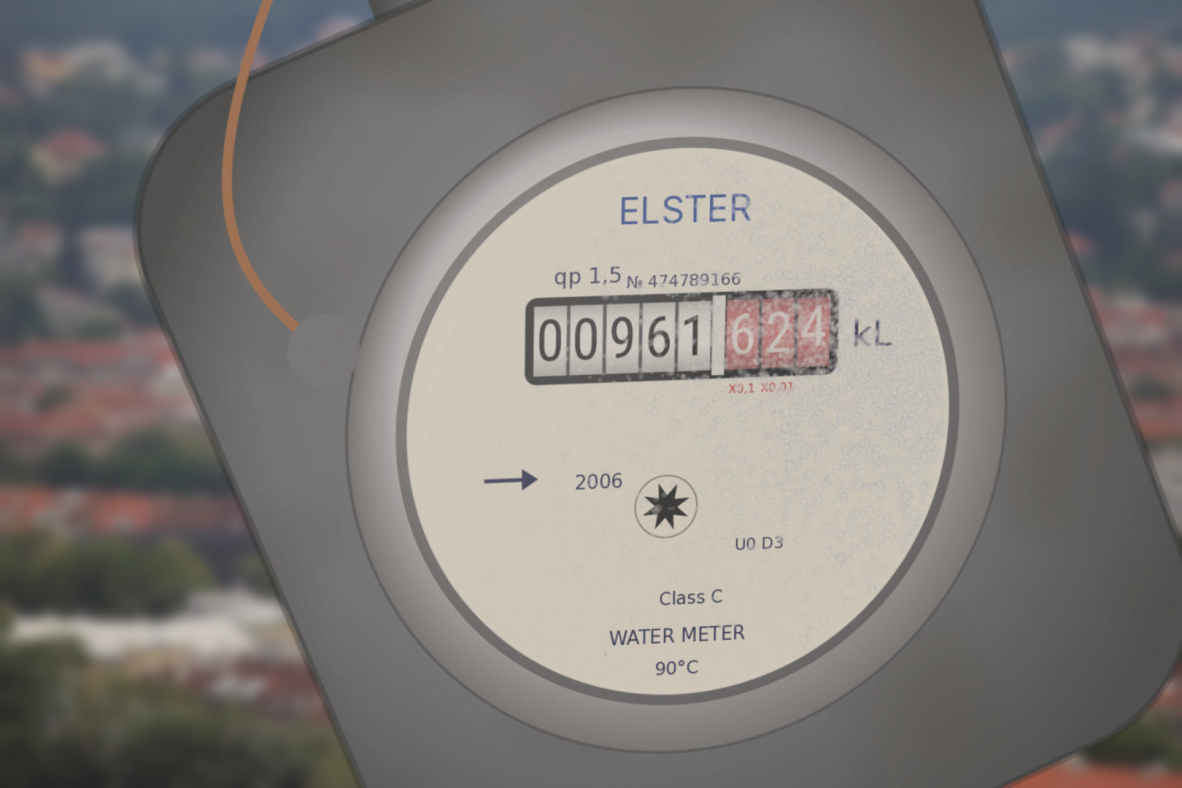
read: **961.624** kL
